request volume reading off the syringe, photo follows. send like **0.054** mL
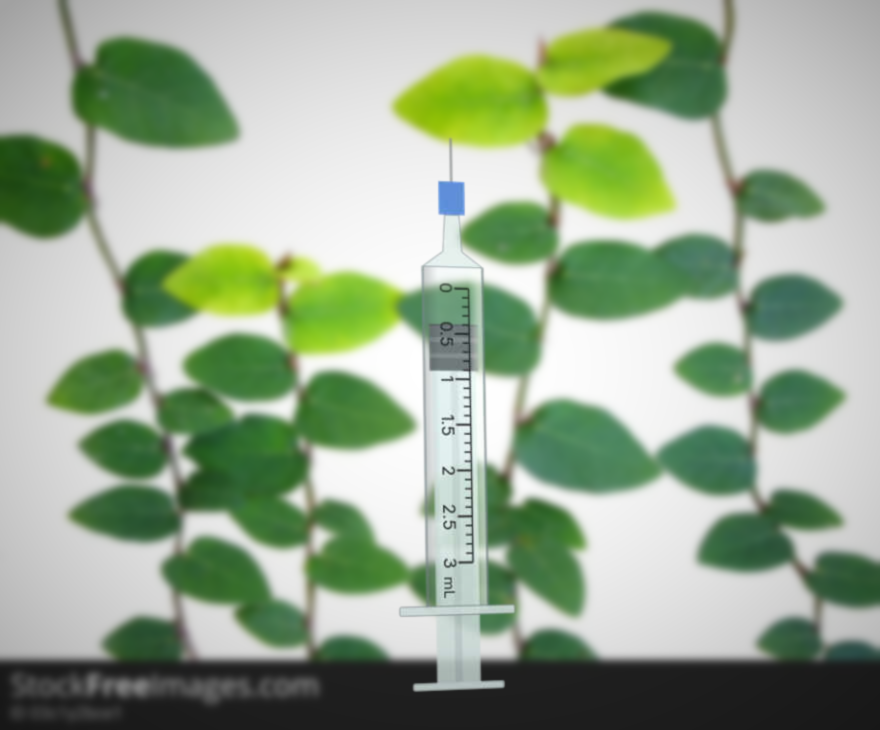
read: **0.4** mL
